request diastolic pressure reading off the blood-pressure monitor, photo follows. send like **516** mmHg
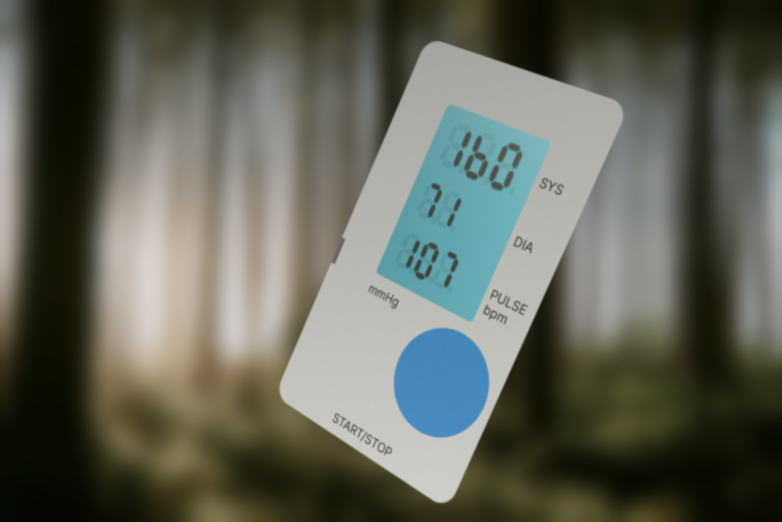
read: **71** mmHg
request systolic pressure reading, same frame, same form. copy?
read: **160** mmHg
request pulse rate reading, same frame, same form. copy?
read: **107** bpm
